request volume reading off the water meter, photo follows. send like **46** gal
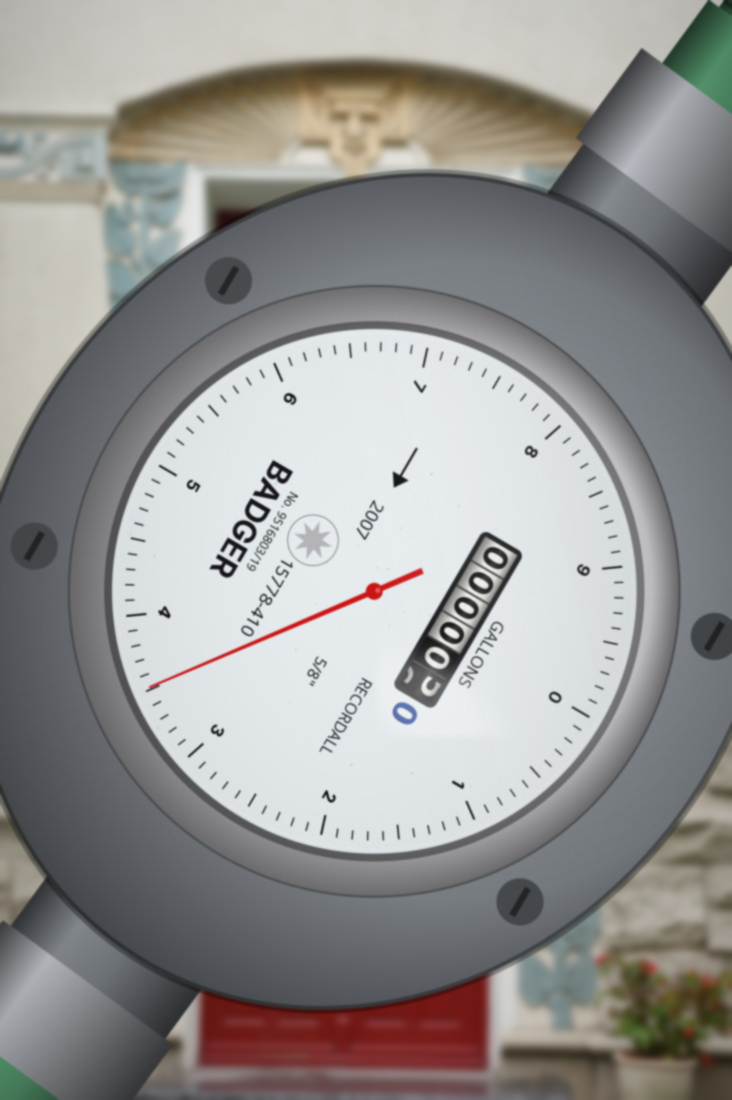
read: **53.5** gal
